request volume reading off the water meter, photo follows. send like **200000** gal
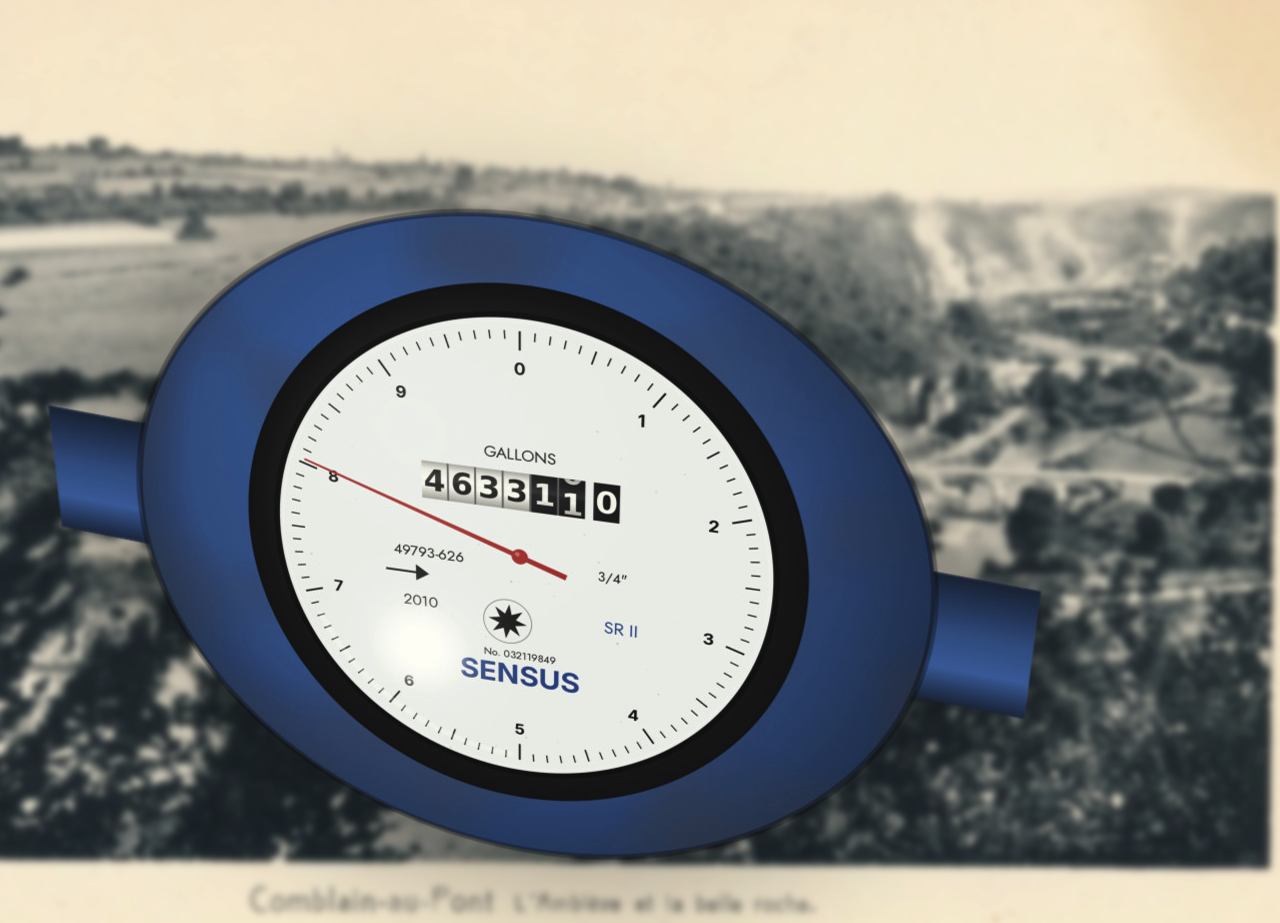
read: **4633108.0** gal
